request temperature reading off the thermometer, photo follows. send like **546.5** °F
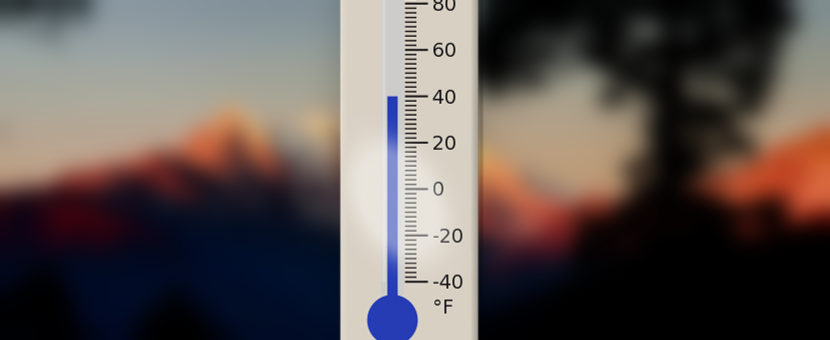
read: **40** °F
